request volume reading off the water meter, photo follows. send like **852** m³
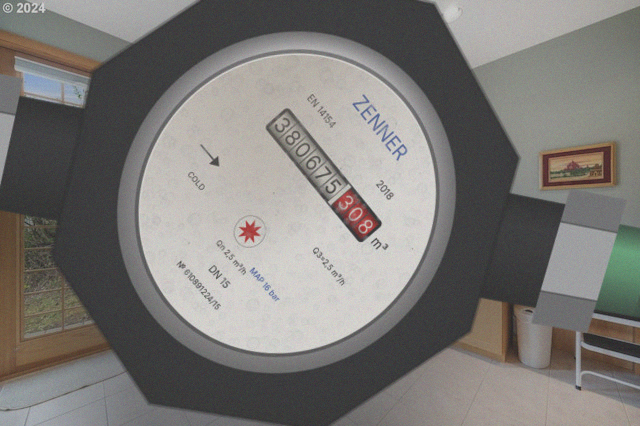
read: **380675.308** m³
